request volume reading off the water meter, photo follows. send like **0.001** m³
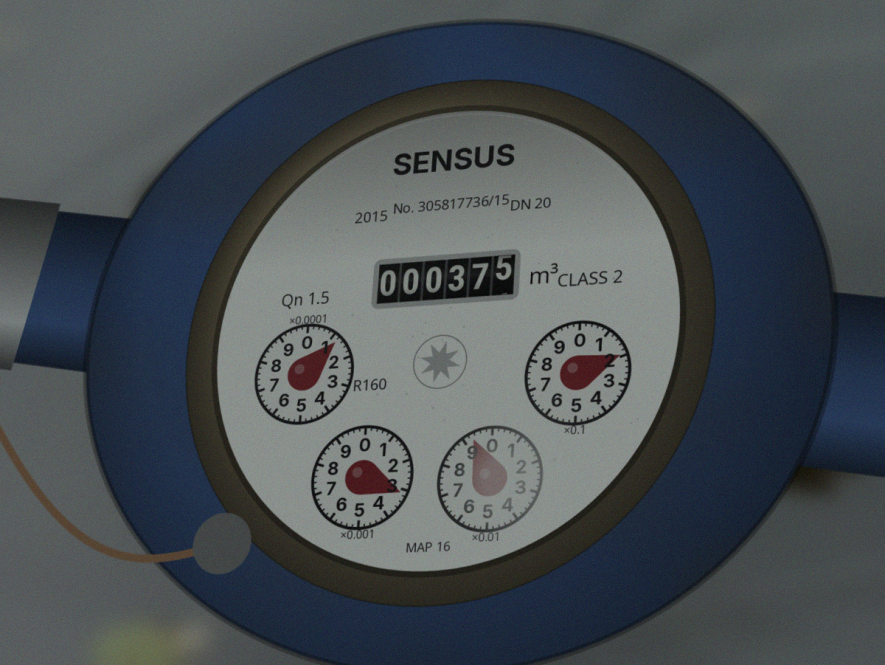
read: **375.1931** m³
